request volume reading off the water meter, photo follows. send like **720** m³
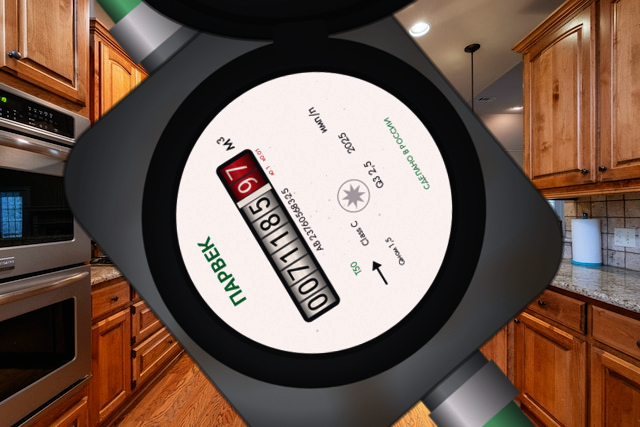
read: **71185.97** m³
